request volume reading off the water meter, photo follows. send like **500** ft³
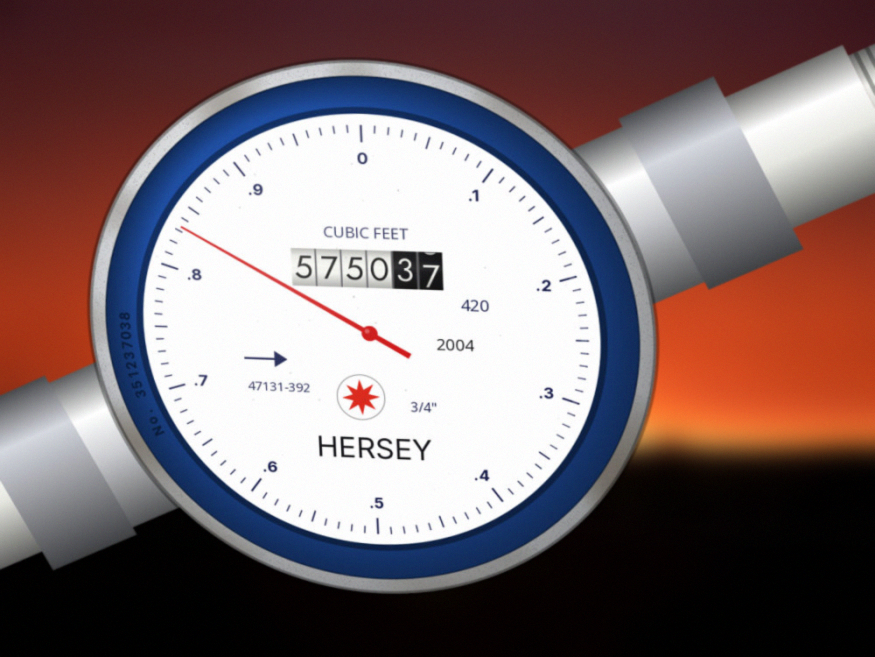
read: **575036.83** ft³
